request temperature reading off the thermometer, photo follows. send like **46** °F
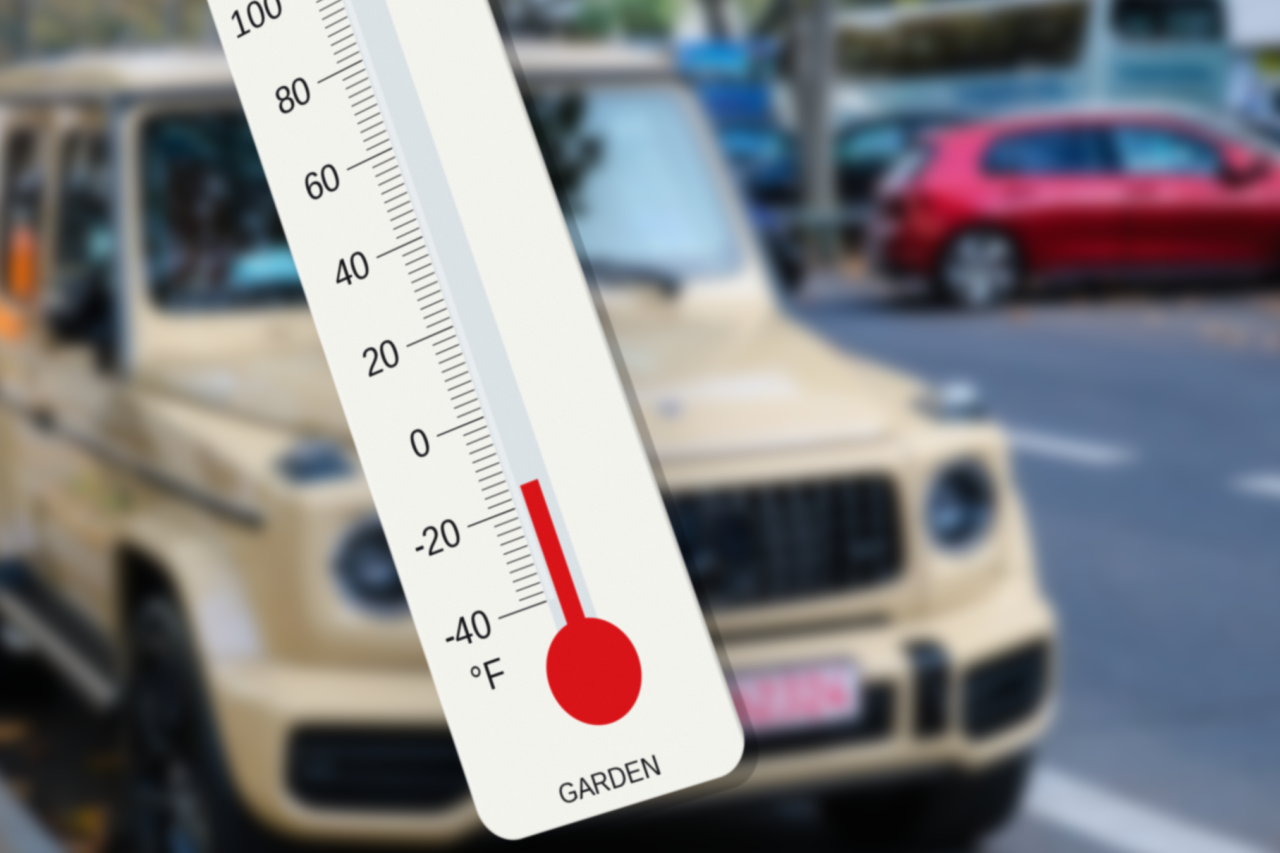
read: **-16** °F
